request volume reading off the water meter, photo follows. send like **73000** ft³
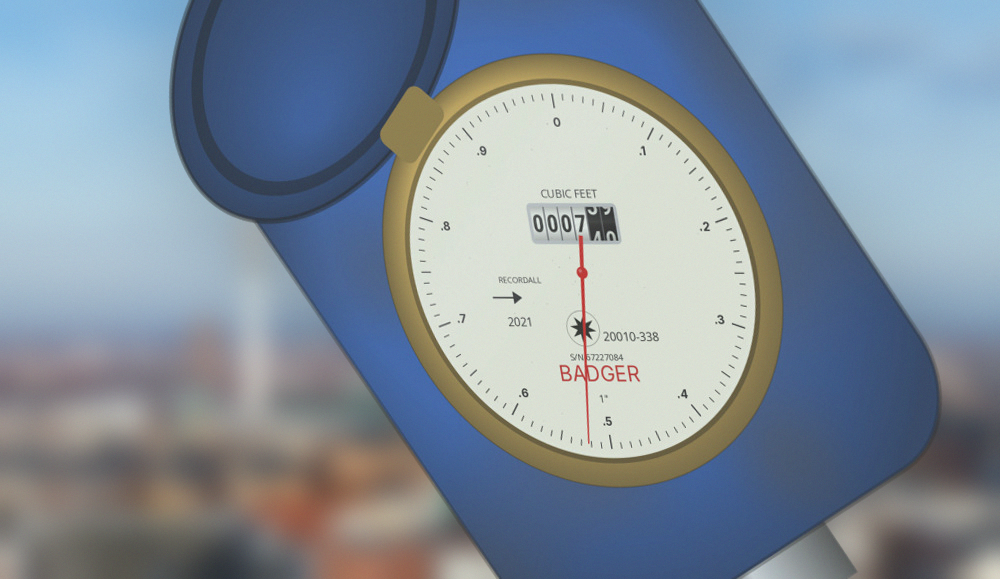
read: **739.52** ft³
